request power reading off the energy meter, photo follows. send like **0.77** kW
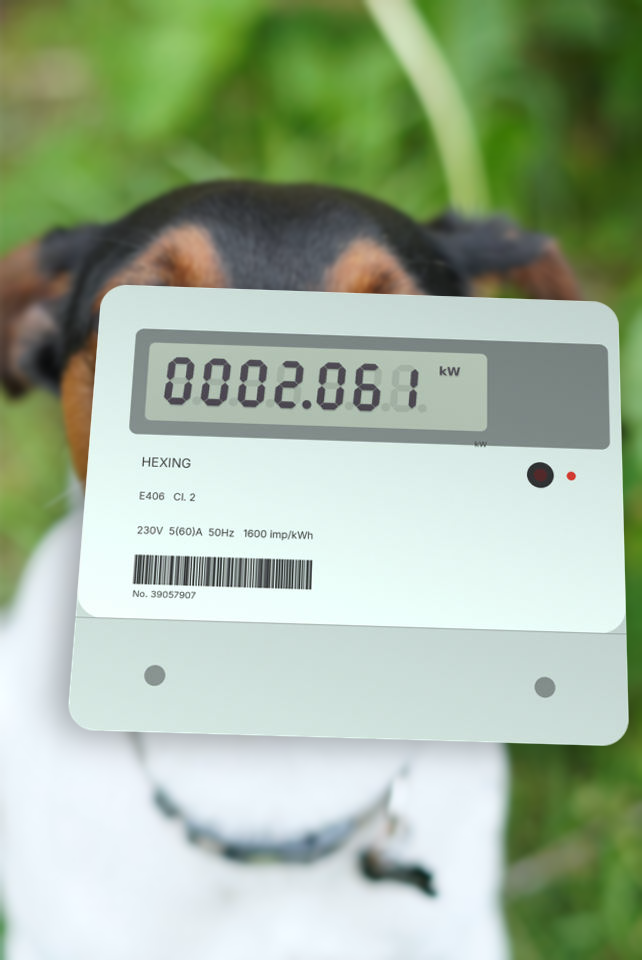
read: **2.061** kW
